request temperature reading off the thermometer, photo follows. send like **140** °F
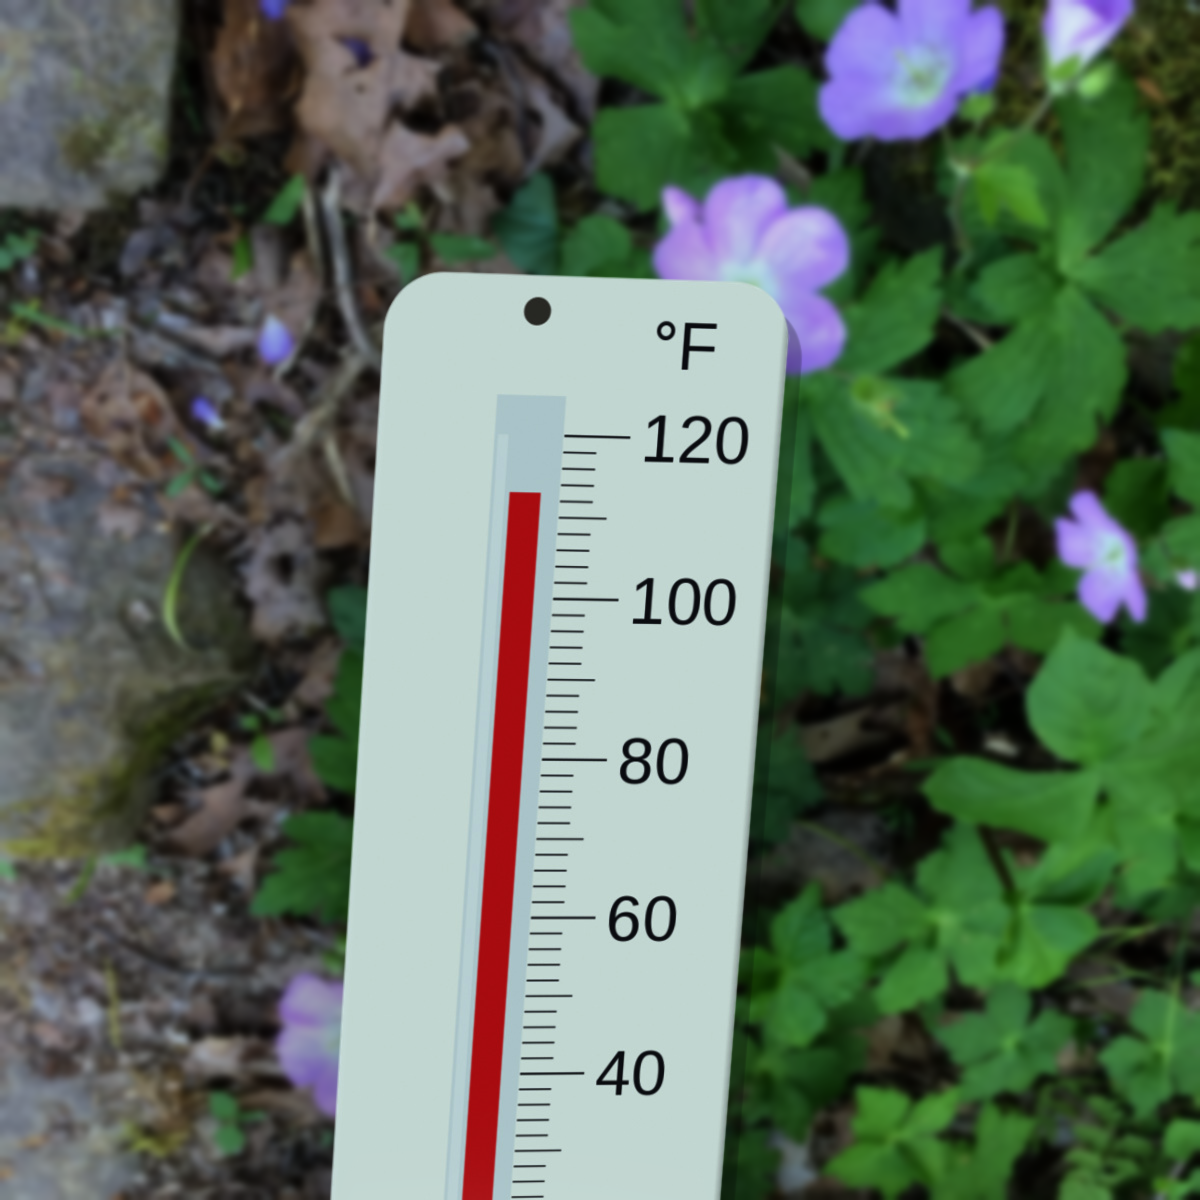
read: **113** °F
